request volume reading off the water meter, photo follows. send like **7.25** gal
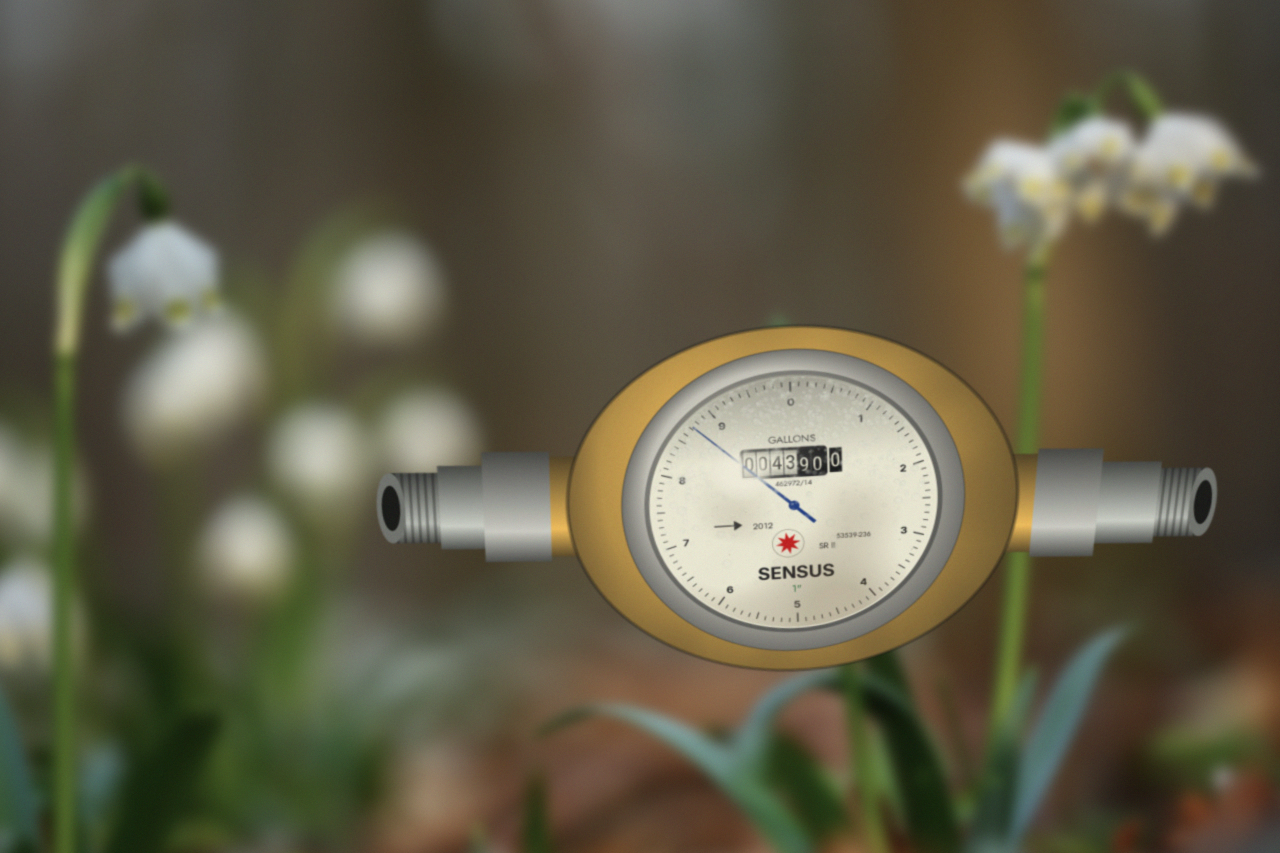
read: **43898.7** gal
